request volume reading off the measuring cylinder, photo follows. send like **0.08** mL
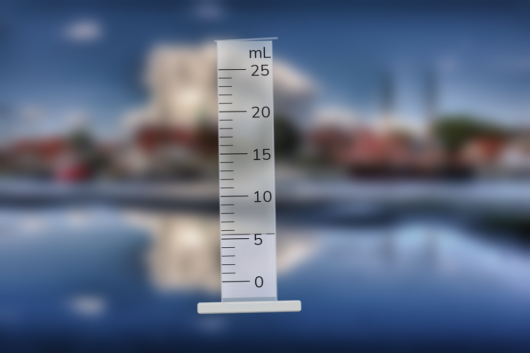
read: **5.5** mL
